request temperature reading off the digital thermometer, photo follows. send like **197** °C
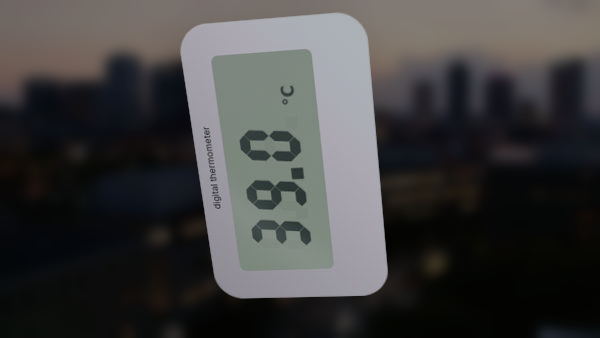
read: **39.0** °C
